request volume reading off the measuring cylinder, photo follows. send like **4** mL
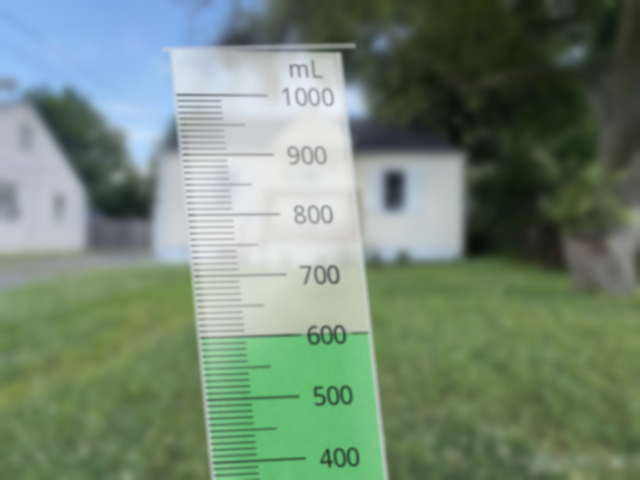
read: **600** mL
